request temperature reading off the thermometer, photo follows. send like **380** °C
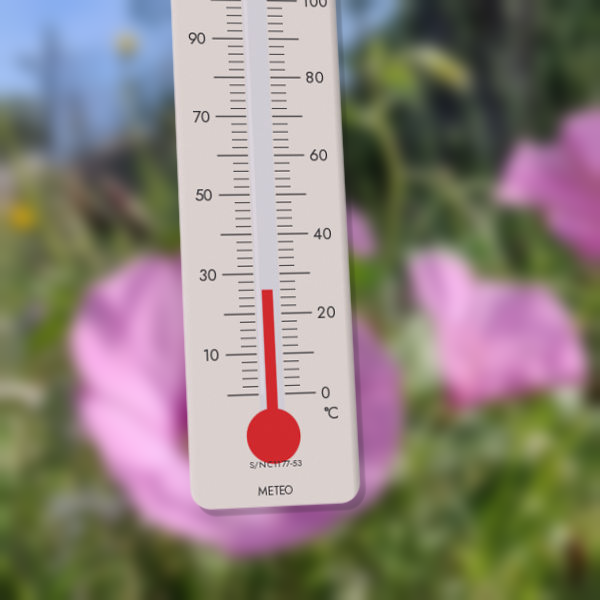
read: **26** °C
